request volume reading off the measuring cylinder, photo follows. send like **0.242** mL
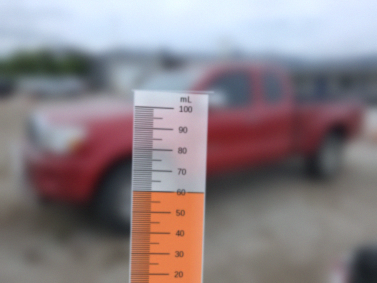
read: **60** mL
